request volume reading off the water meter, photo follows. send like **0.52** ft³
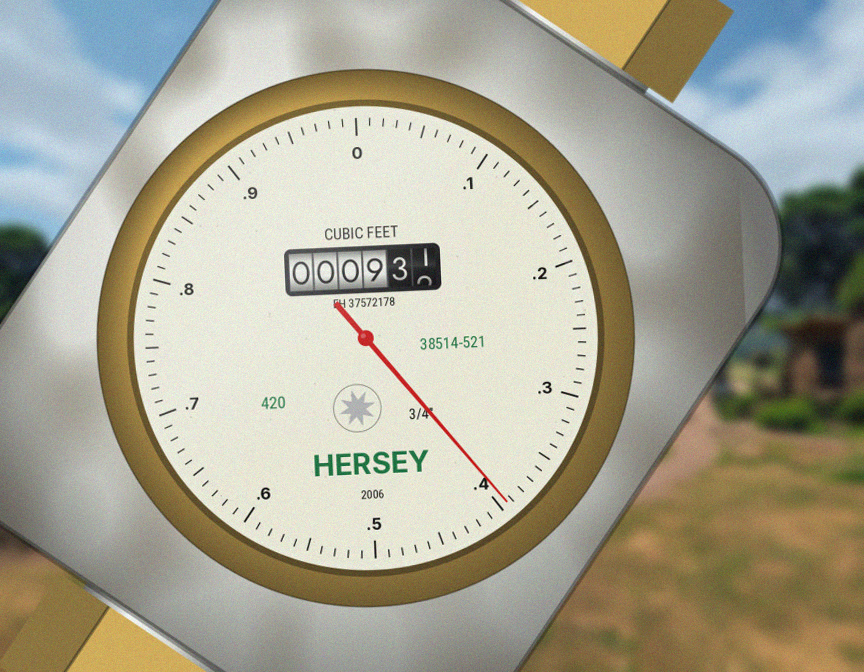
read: **931.39** ft³
